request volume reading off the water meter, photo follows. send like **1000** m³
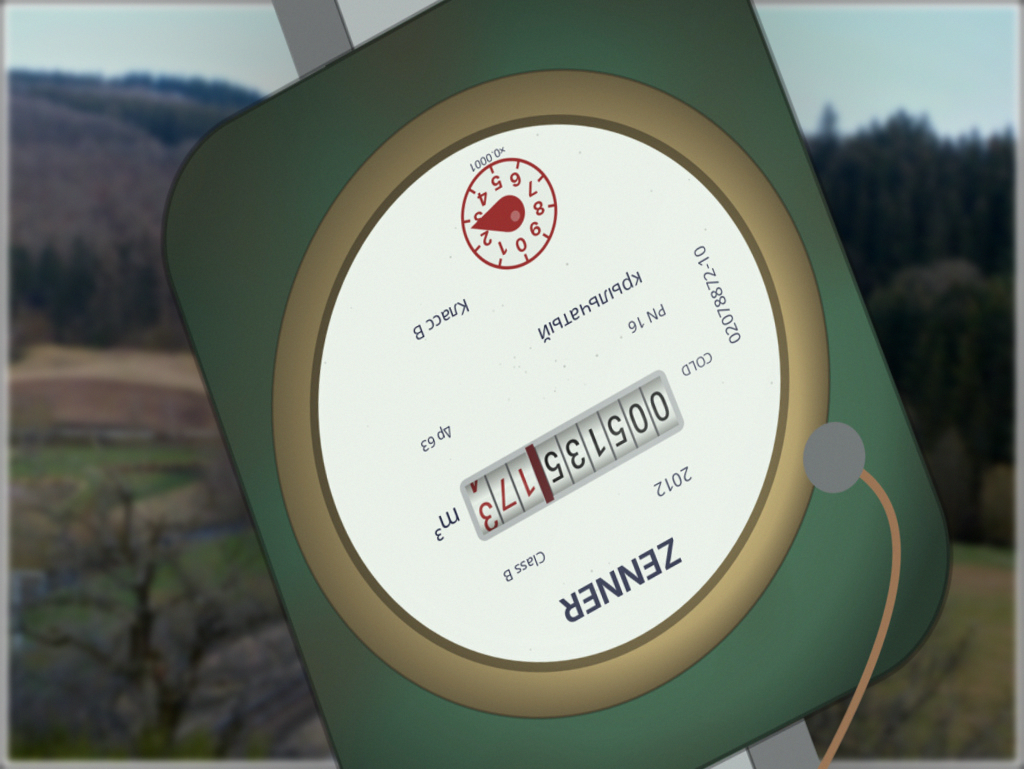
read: **5135.1732** m³
